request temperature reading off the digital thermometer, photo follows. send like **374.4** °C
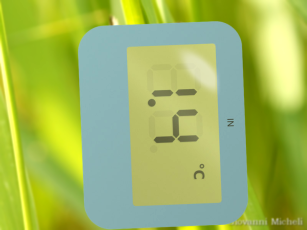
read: **1.4** °C
